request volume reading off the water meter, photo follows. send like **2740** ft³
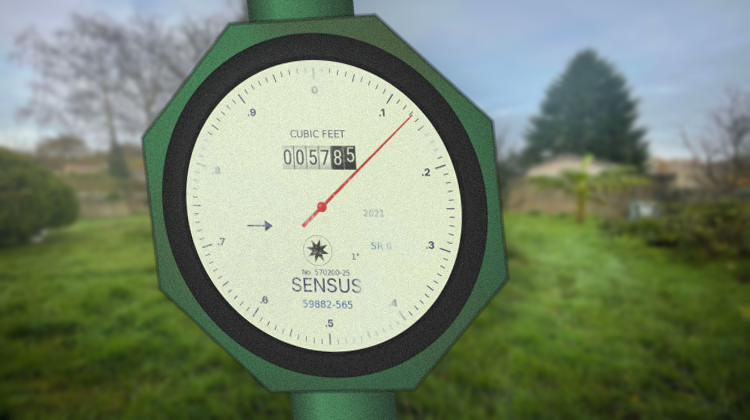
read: **5785.13** ft³
